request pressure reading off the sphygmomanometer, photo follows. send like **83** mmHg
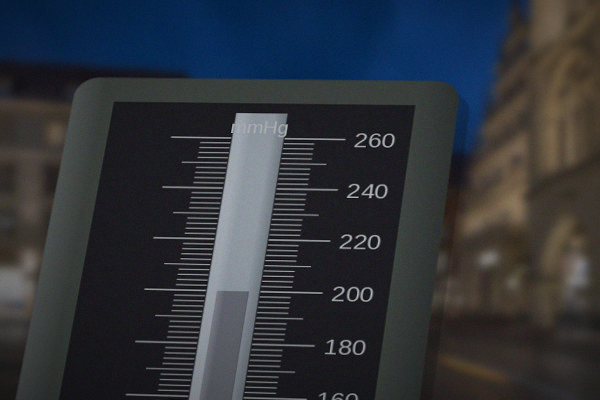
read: **200** mmHg
